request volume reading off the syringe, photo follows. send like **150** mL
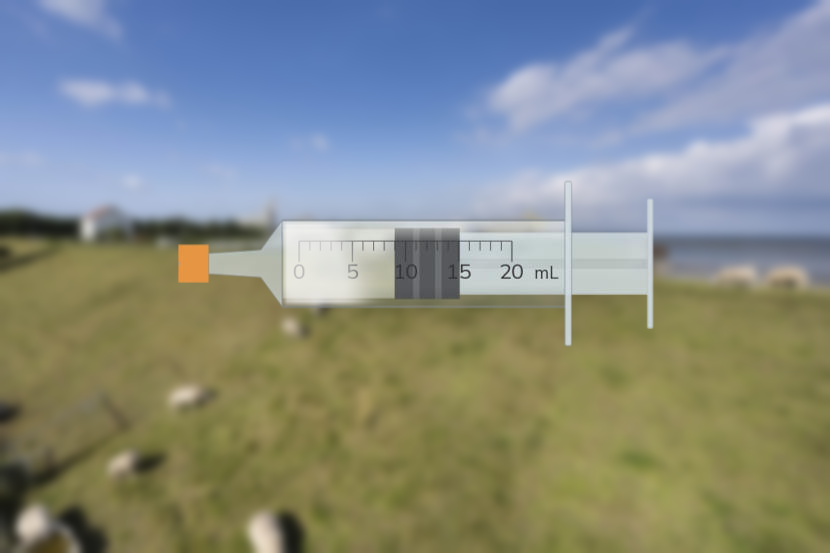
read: **9** mL
